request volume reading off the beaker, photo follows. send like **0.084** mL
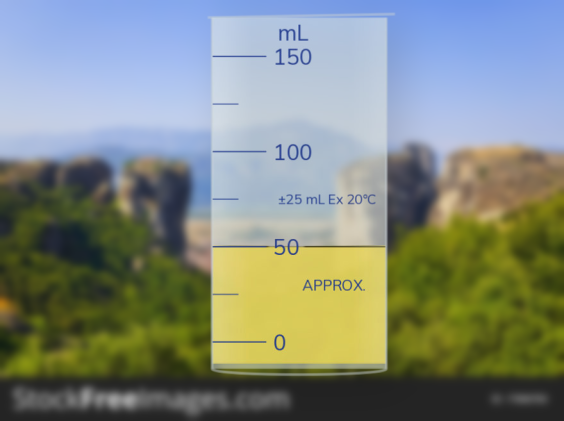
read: **50** mL
